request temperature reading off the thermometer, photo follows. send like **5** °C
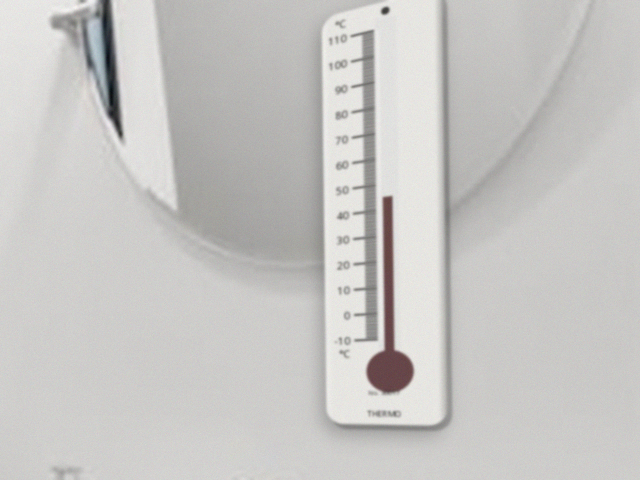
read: **45** °C
